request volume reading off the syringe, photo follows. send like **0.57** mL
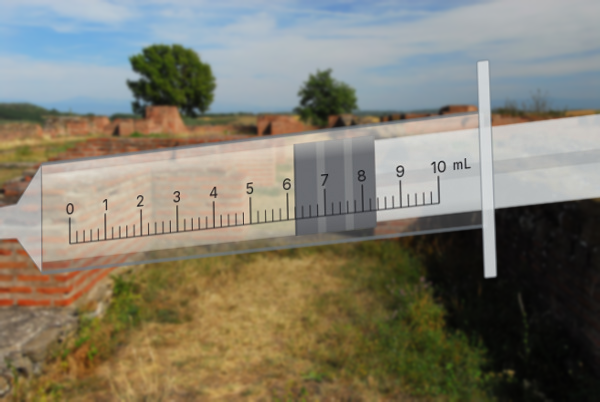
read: **6.2** mL
